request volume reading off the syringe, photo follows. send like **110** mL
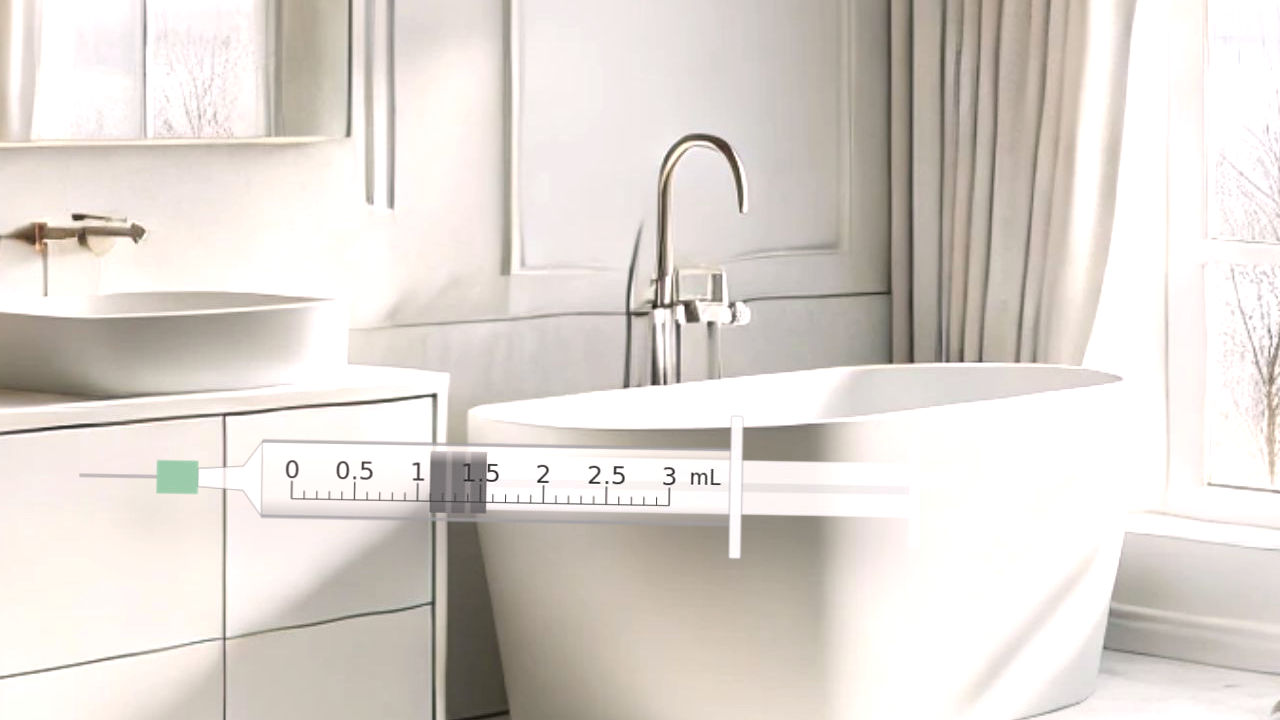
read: **1.1** mL
